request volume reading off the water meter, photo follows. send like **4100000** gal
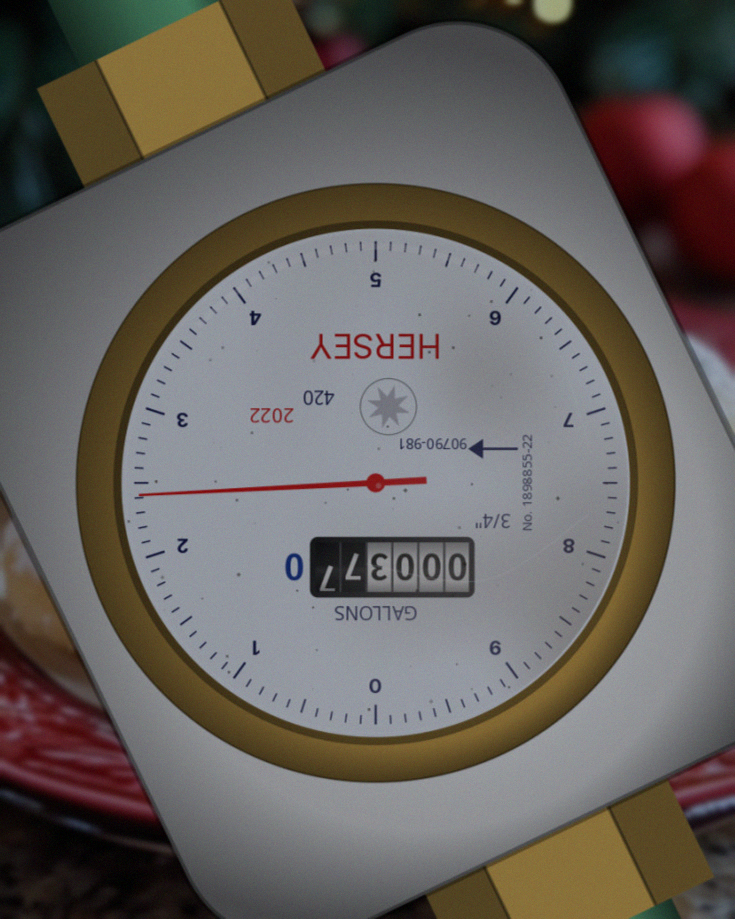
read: **3772.4** gal
